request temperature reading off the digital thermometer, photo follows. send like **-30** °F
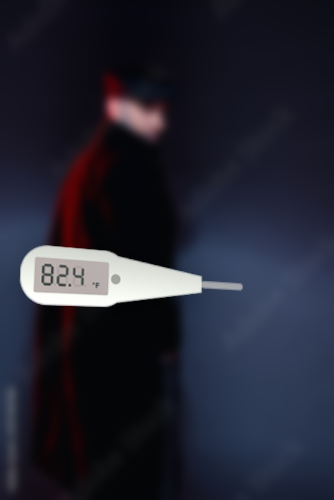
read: **82.4** °F
